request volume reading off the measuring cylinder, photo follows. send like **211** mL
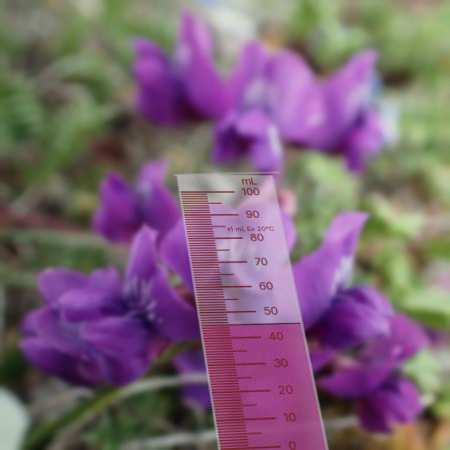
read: **45** mL
